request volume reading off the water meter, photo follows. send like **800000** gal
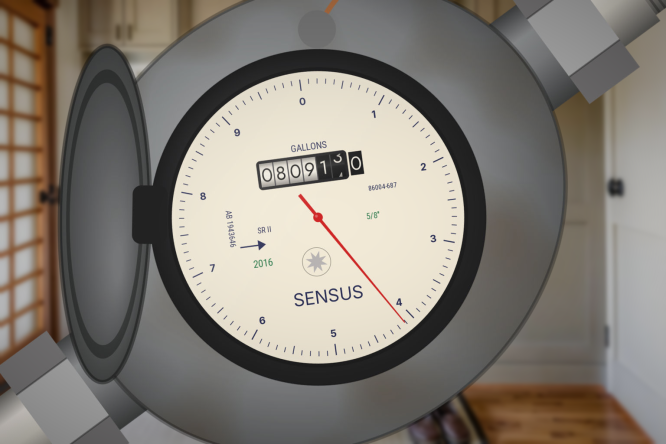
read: **809134.1** gal
